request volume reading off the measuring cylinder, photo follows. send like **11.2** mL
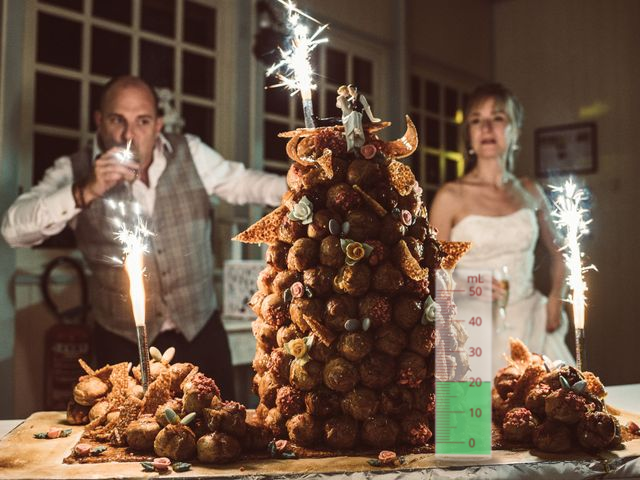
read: **20** mL
